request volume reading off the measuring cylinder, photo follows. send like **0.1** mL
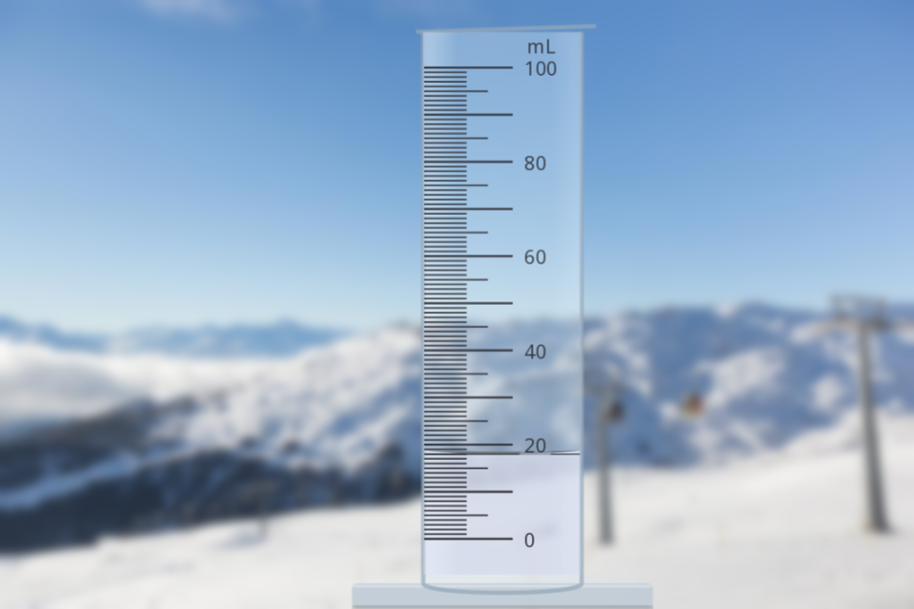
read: **18** mL
